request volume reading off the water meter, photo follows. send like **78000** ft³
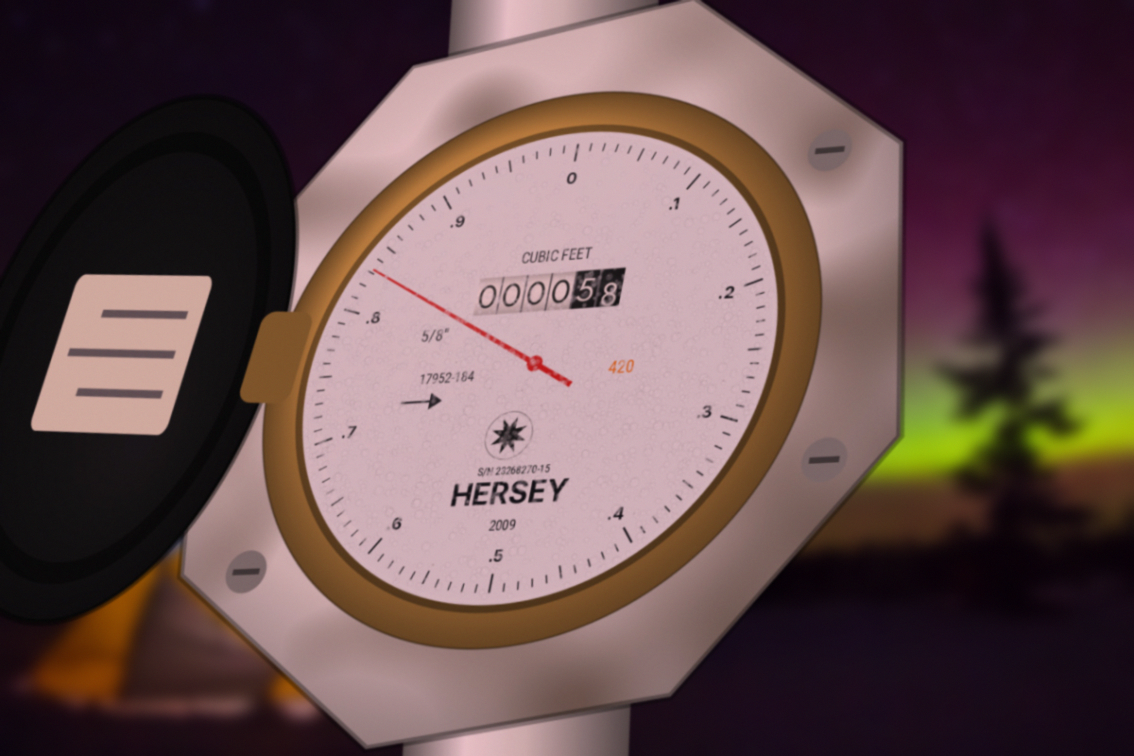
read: **57.83** ft³
